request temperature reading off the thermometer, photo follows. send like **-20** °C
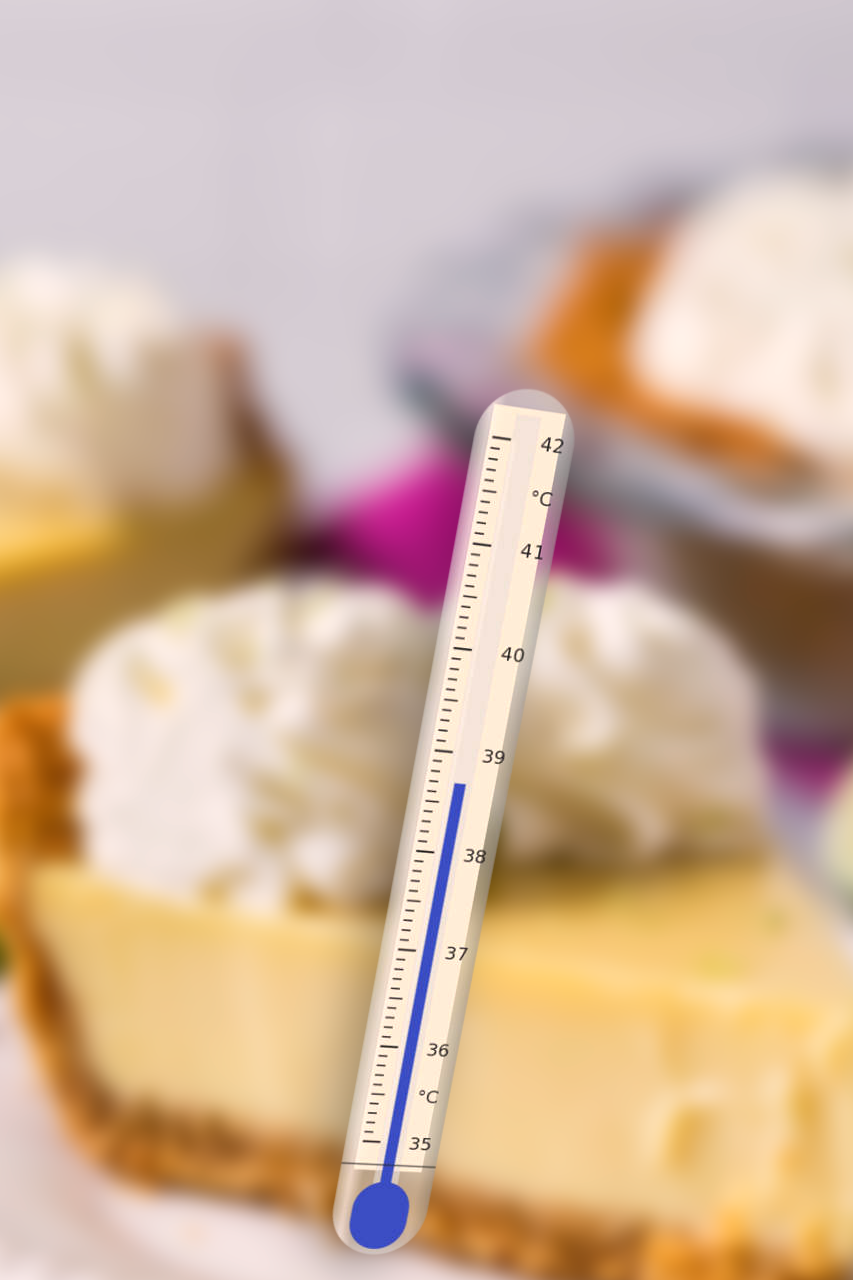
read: **38.7** °C
